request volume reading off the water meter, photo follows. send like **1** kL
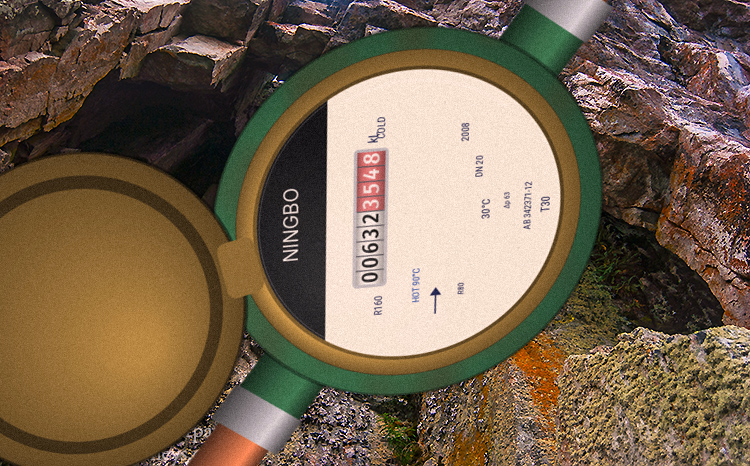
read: **632.3548** kL
